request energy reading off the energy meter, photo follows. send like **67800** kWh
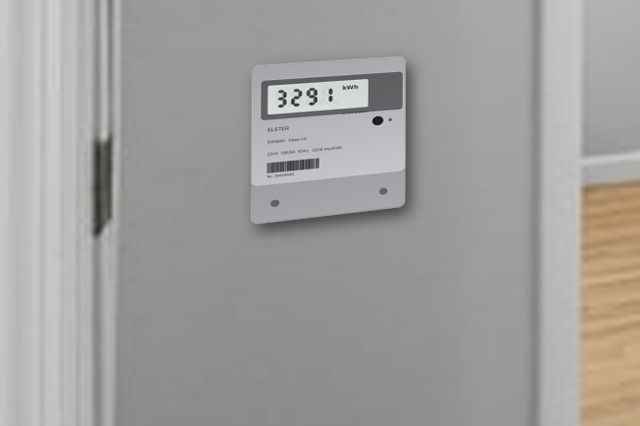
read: **3291** kWh
